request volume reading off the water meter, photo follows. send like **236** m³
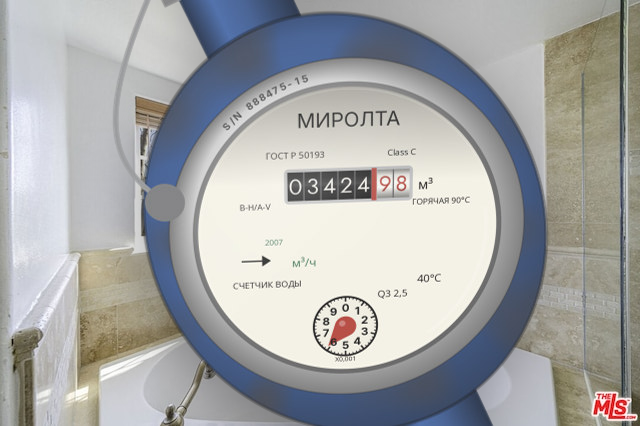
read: **3424.986** m³
